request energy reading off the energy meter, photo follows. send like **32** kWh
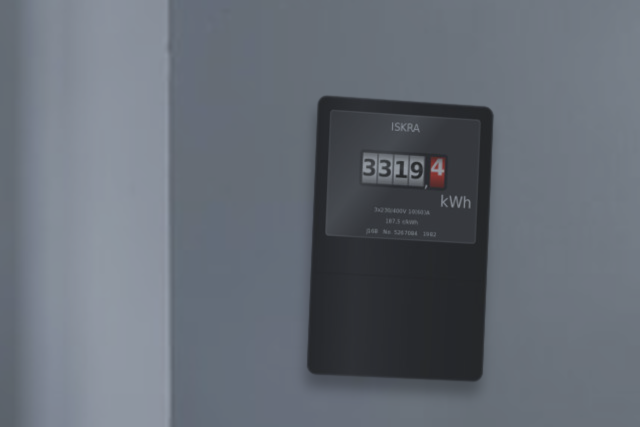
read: **3319.4** kWh
